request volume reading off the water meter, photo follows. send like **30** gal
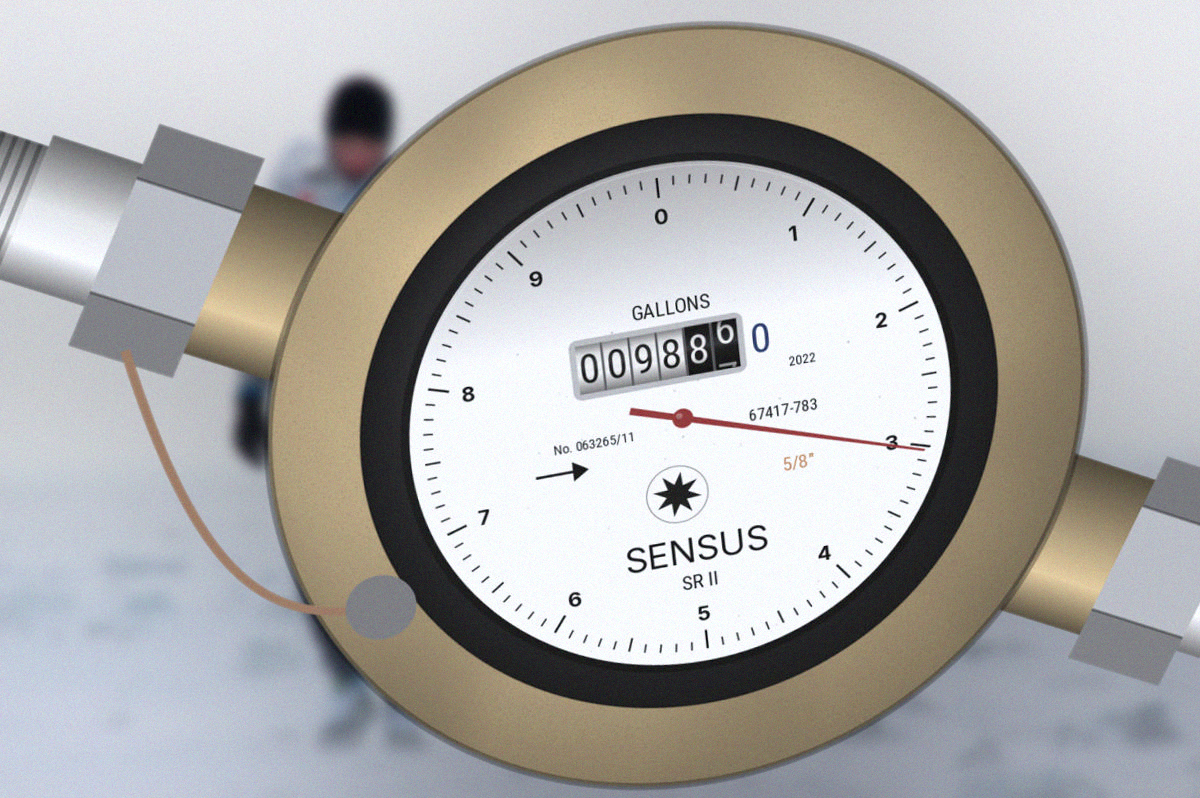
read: **98863.0** gal
